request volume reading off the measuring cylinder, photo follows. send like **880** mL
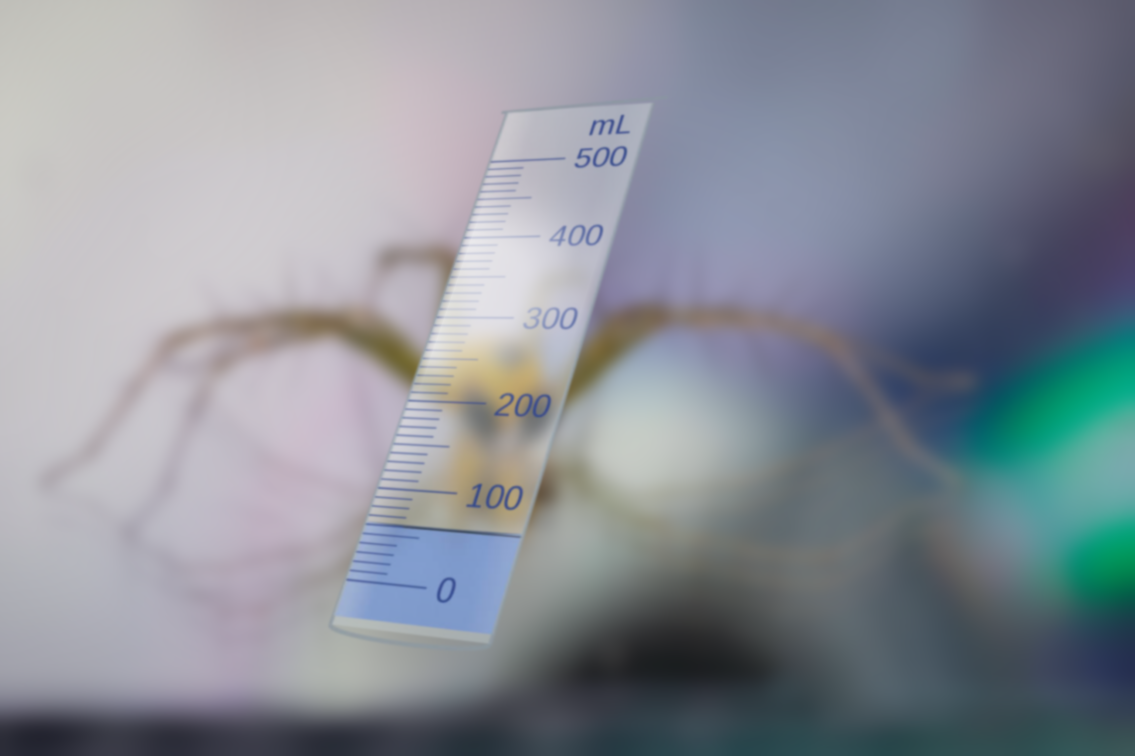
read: **60** mL
